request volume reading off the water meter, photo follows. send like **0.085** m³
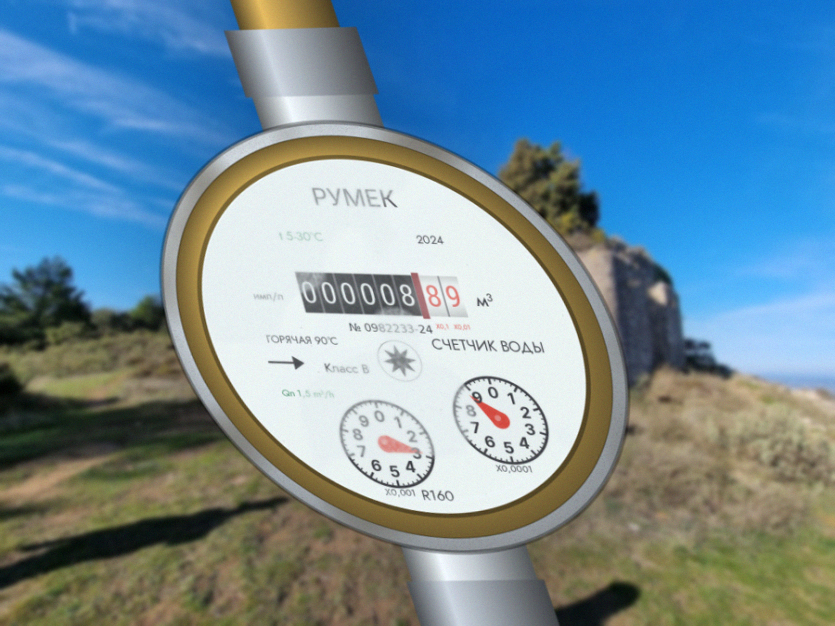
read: **8.8928** m³
